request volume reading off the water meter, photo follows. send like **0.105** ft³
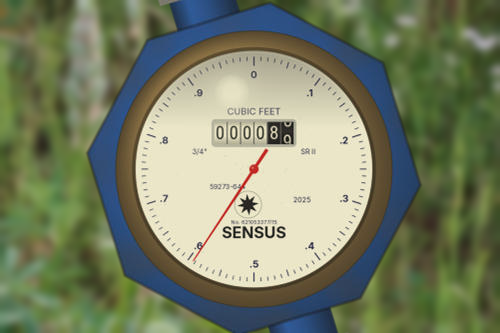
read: **88.59** ft³
